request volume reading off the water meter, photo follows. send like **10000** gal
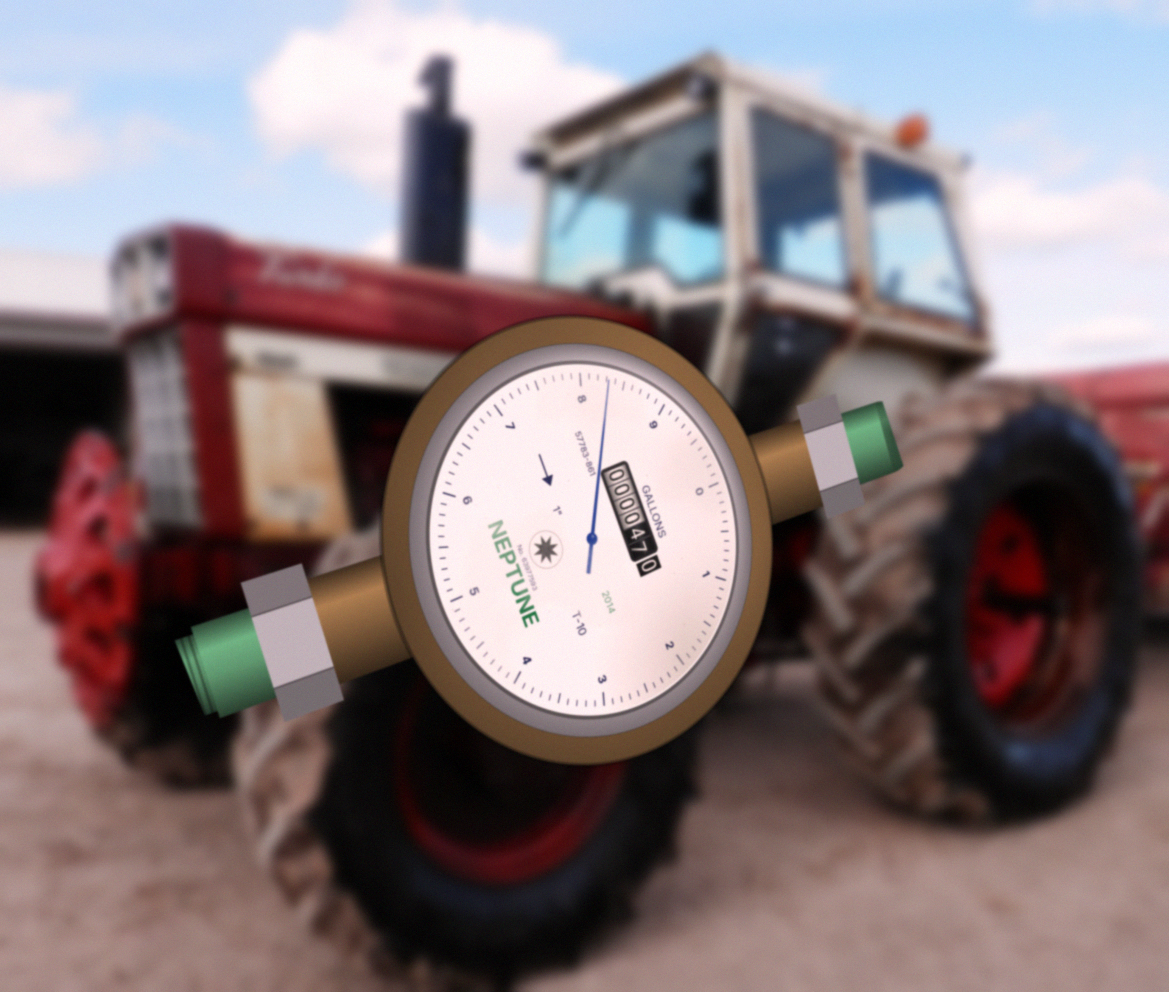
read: **468.3** gal
